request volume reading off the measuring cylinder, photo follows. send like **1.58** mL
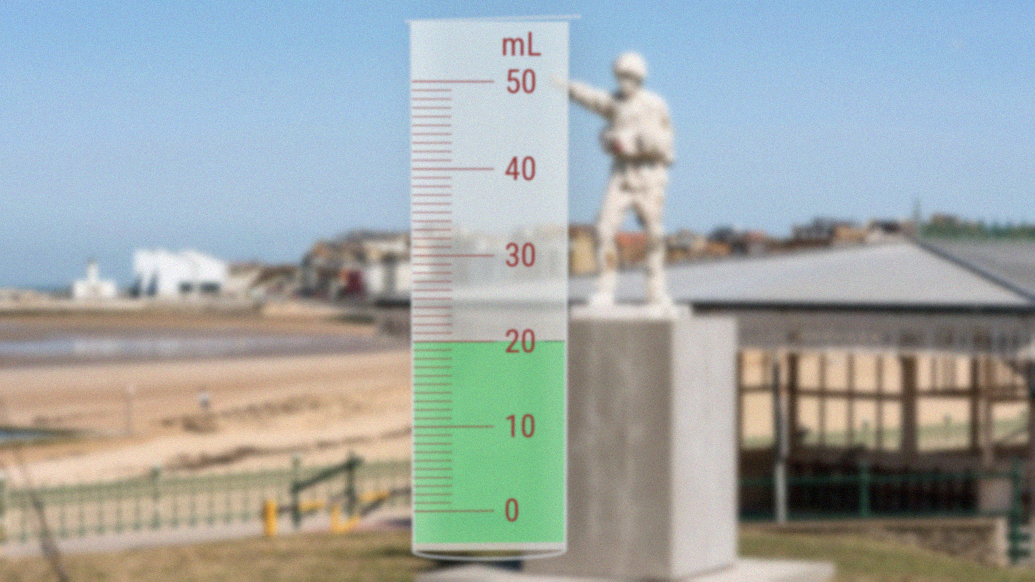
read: **20** mL
